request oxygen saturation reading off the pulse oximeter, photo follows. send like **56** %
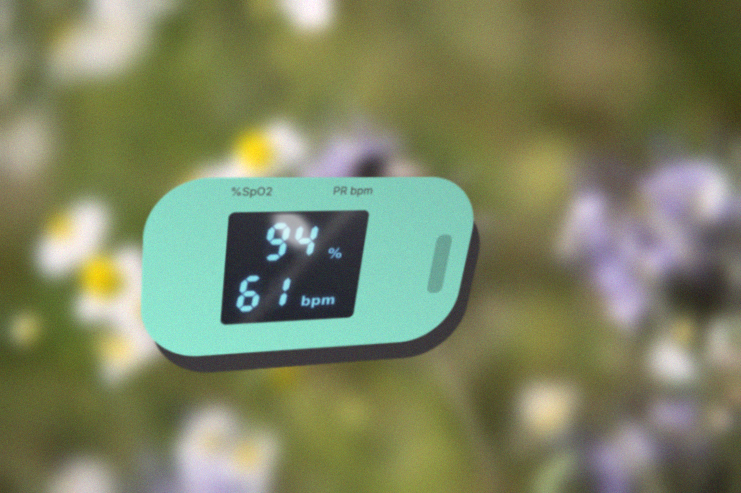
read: **94** %
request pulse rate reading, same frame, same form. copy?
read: **61** bpm
